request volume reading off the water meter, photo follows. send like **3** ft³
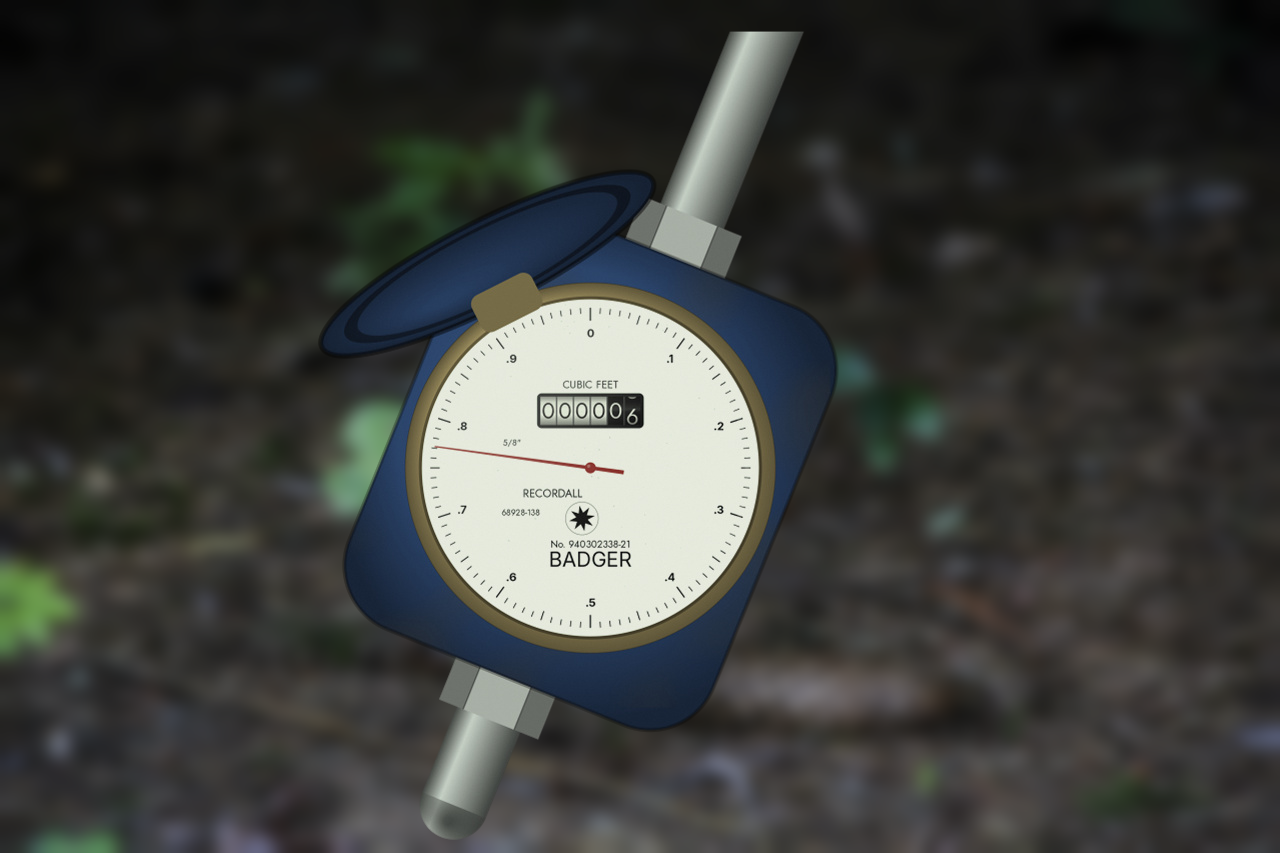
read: **5.77** ft³
